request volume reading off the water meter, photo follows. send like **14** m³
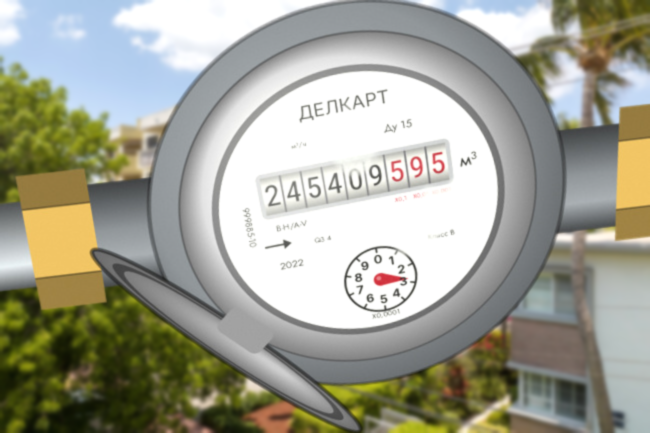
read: **245409.5952** m³
